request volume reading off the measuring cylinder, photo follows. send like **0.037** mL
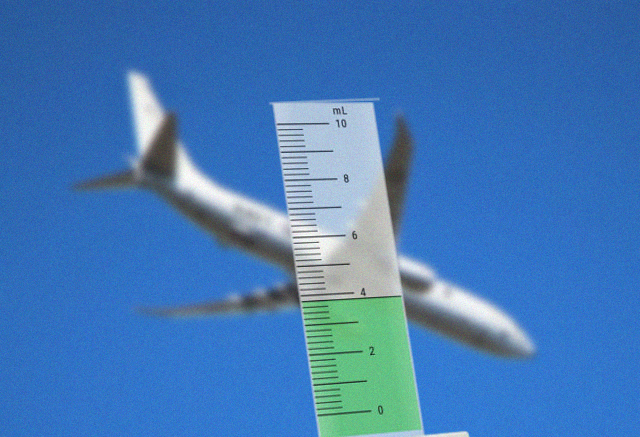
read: **3.8** mL
